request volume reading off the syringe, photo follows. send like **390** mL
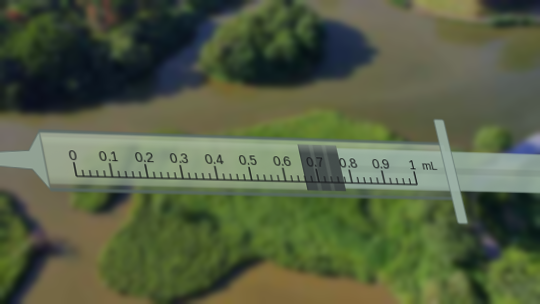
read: **0.66** mL
